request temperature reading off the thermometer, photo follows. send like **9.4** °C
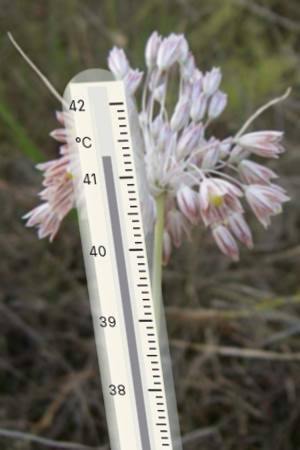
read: **41.3** °C
